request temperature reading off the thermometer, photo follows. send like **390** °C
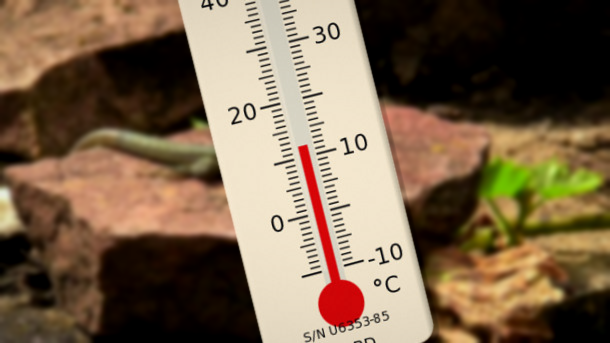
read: **12** °C
